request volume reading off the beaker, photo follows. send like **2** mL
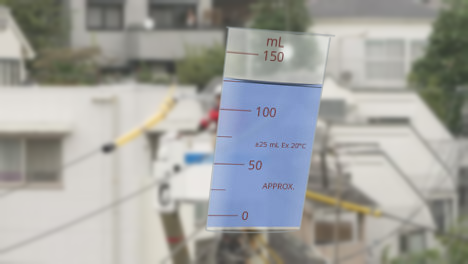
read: **125** mL
